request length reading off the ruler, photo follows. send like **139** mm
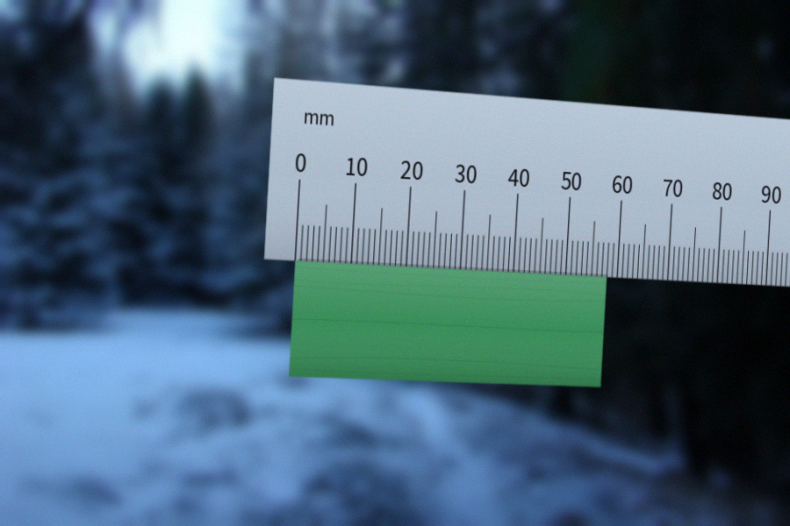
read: **58** mm
